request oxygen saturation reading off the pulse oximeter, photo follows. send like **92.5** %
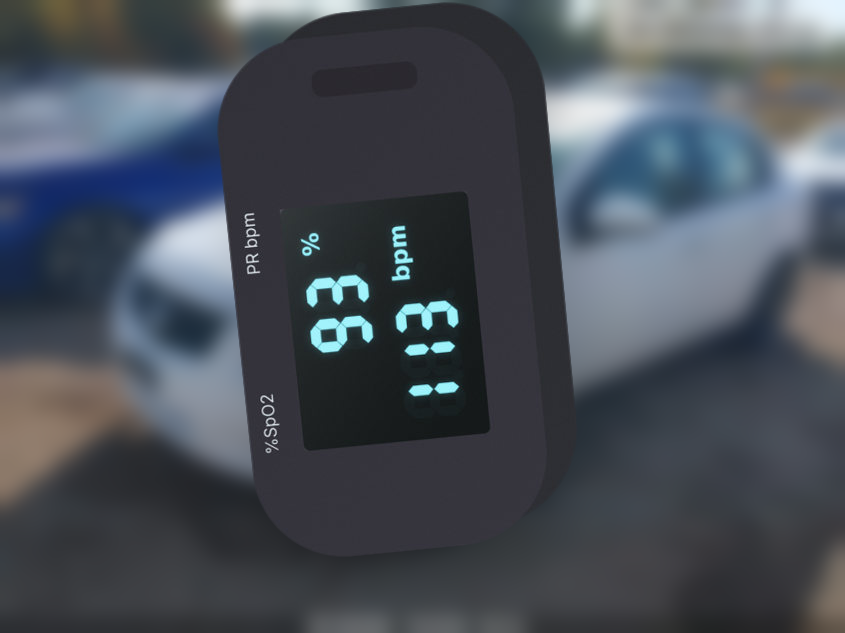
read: **93** %
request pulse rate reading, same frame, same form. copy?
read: **113** bpm
